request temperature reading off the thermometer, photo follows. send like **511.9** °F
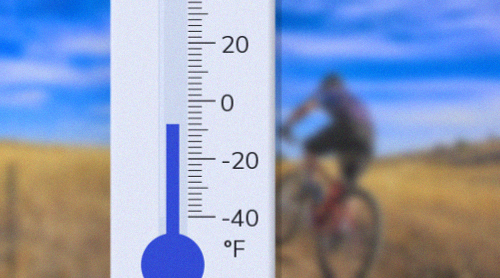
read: **-8** °F
